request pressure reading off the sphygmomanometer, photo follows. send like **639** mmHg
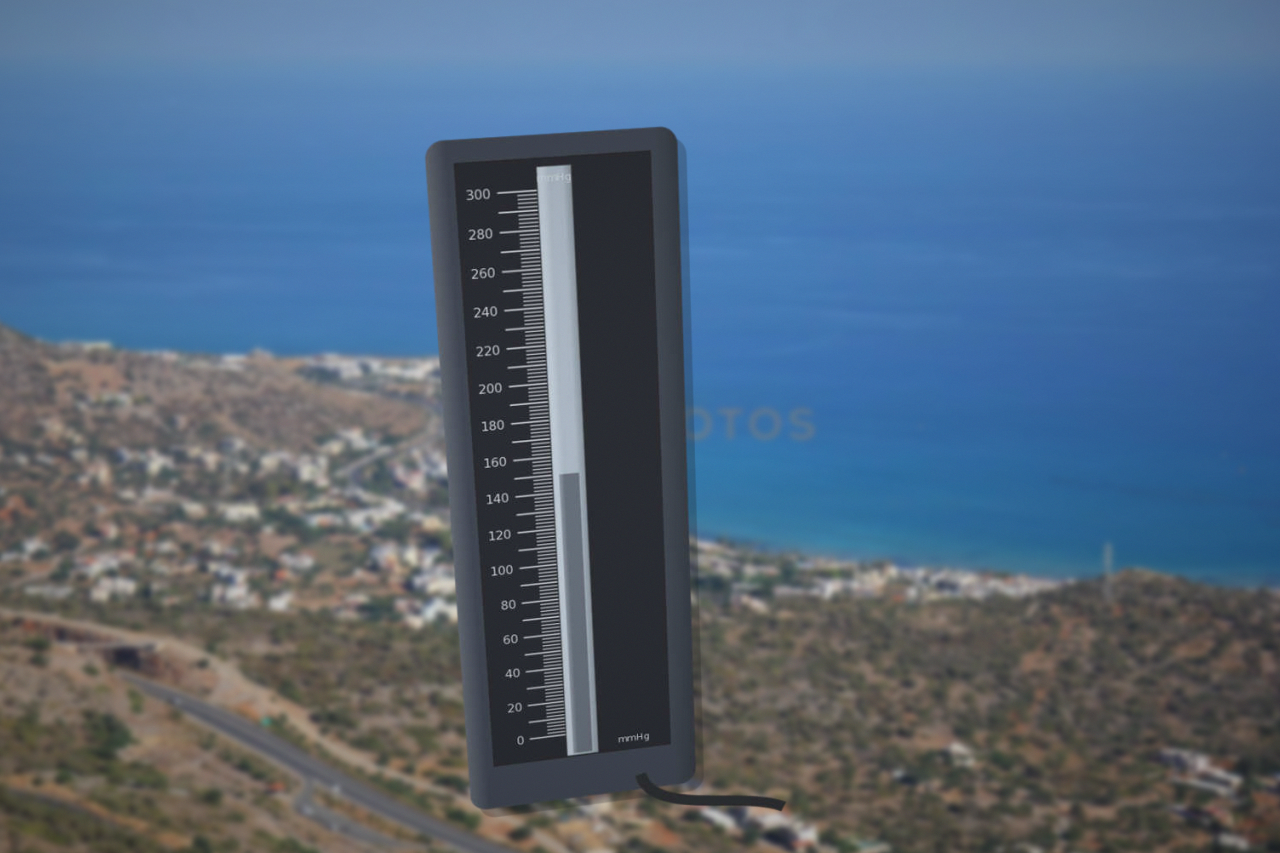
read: **150** mmHg
